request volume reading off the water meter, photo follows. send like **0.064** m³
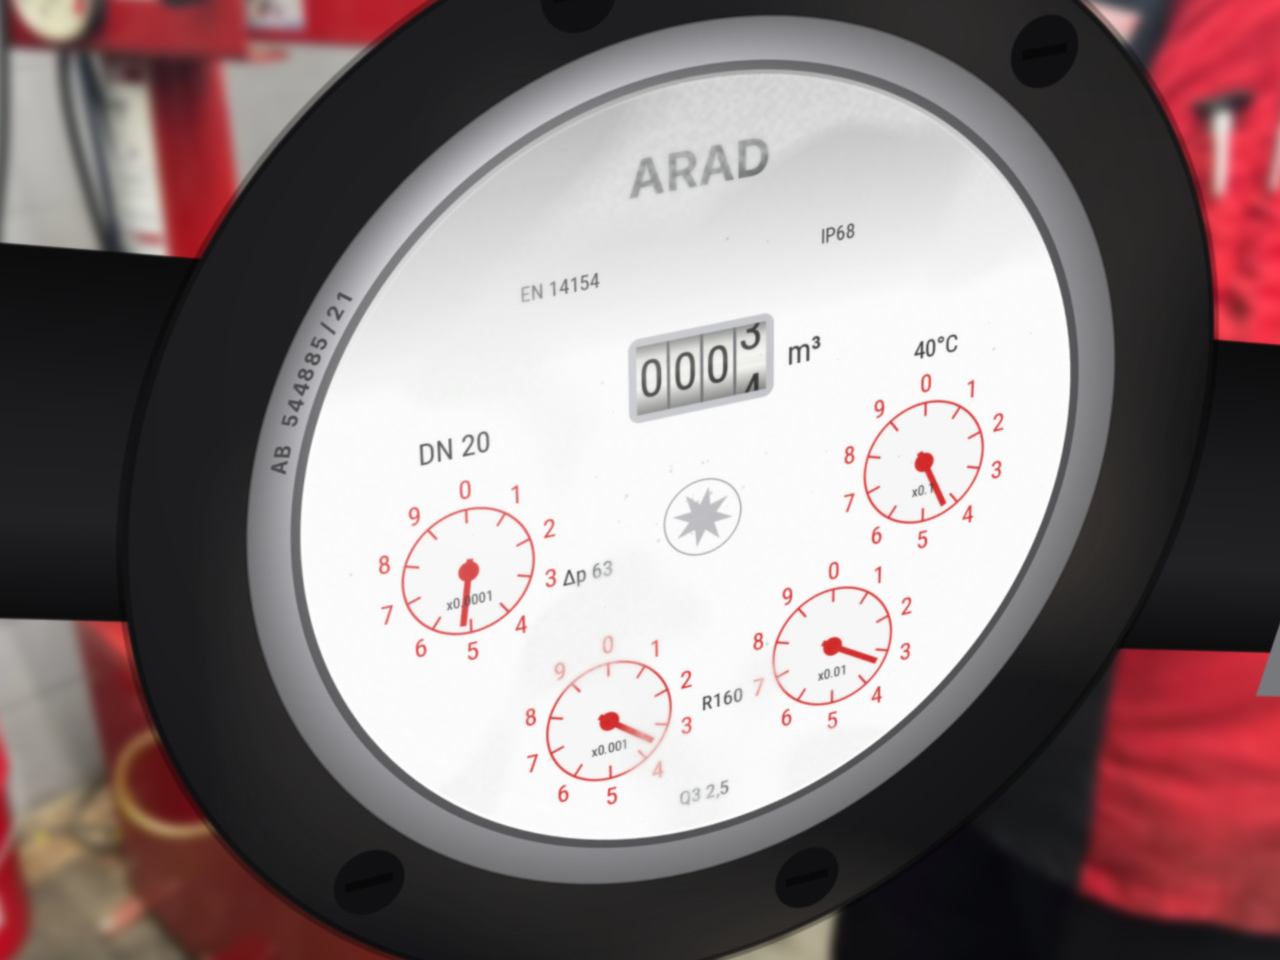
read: **3.4335** m³
